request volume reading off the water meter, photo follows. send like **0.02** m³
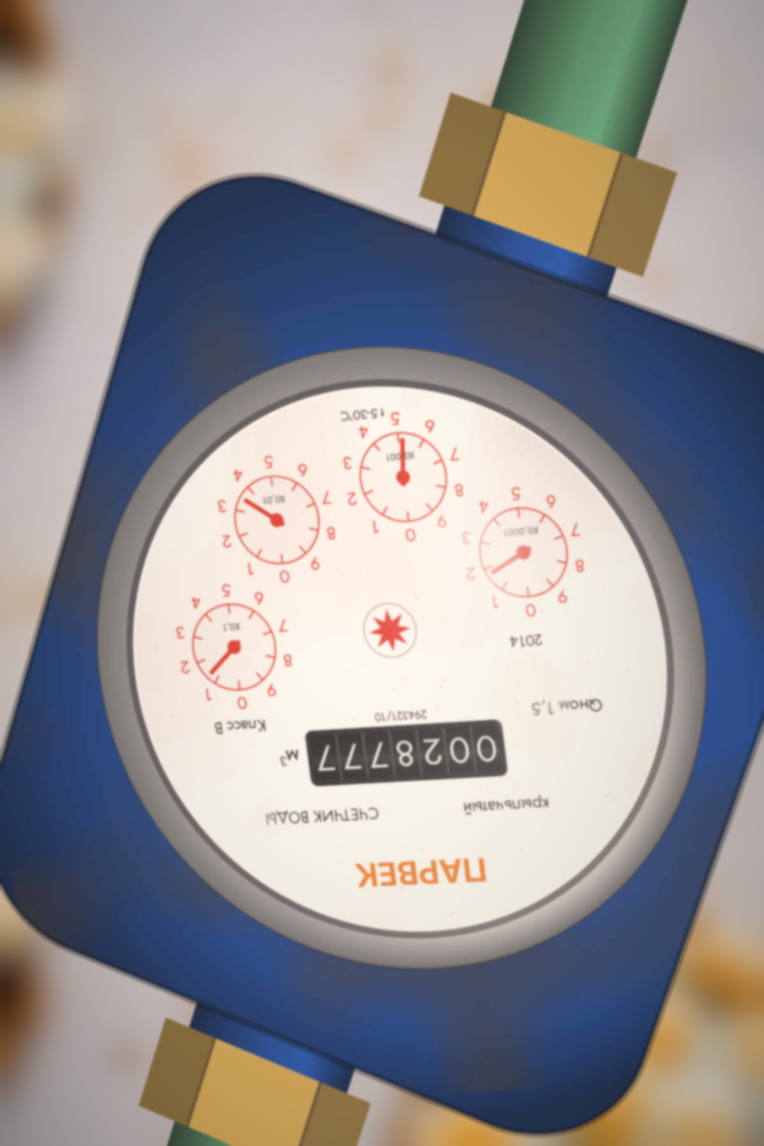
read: **28777.1351** m³
